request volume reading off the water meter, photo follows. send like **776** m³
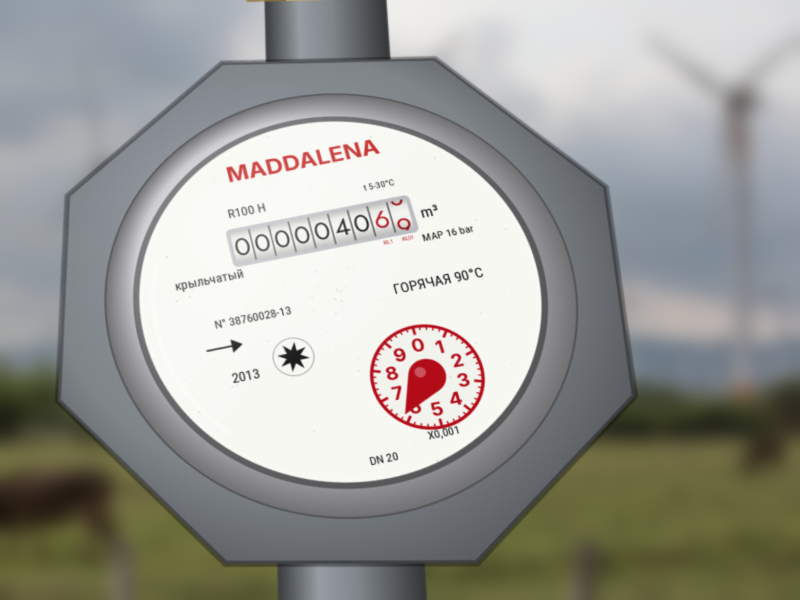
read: **40.686** m³
